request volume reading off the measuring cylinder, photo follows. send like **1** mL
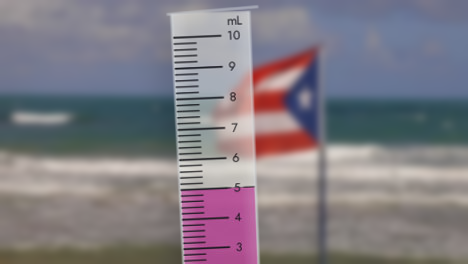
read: **5** mL
